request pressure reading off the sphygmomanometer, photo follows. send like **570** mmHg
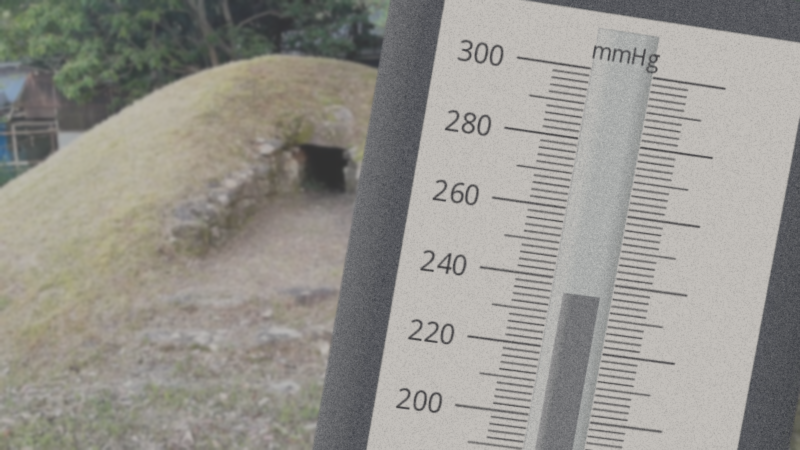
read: **236** mmHg
